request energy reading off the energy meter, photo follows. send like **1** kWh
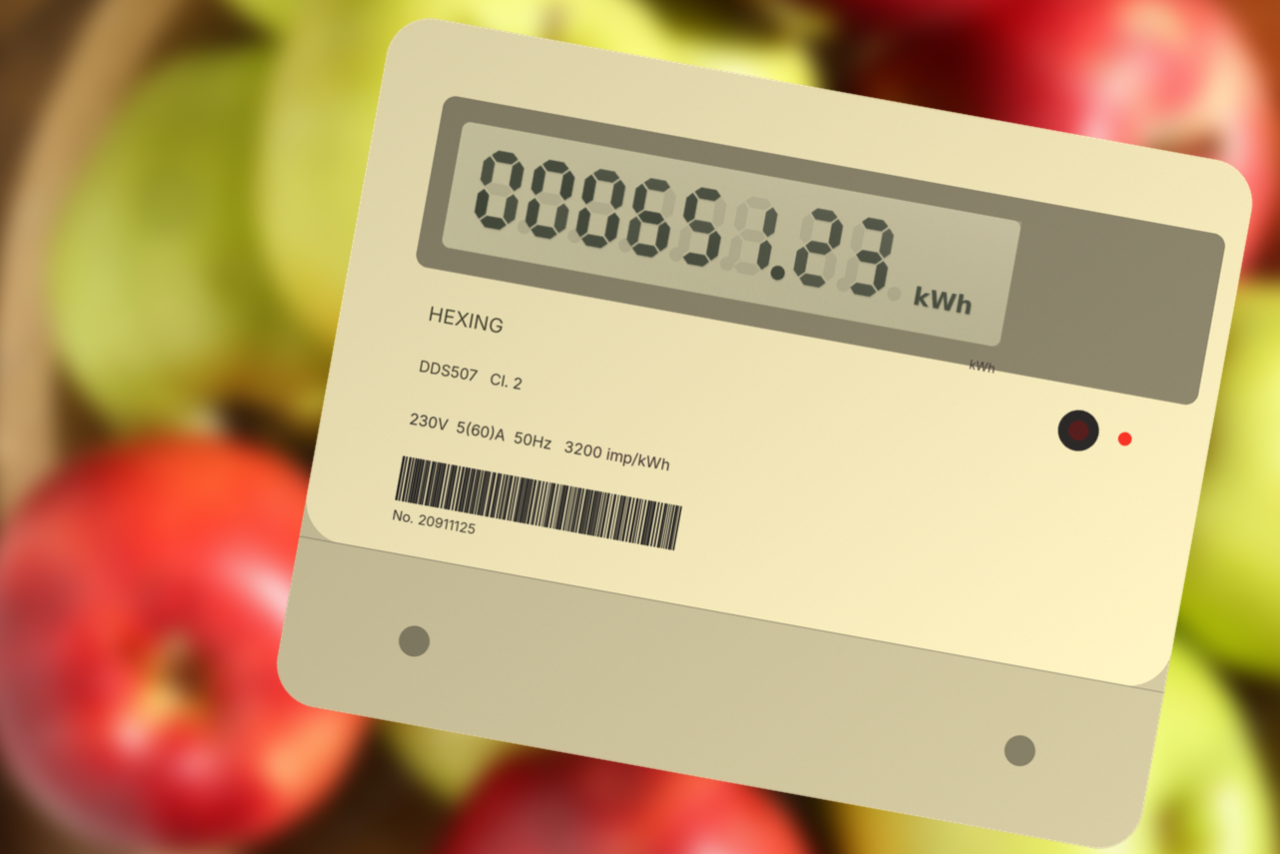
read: **651.23** kWh
